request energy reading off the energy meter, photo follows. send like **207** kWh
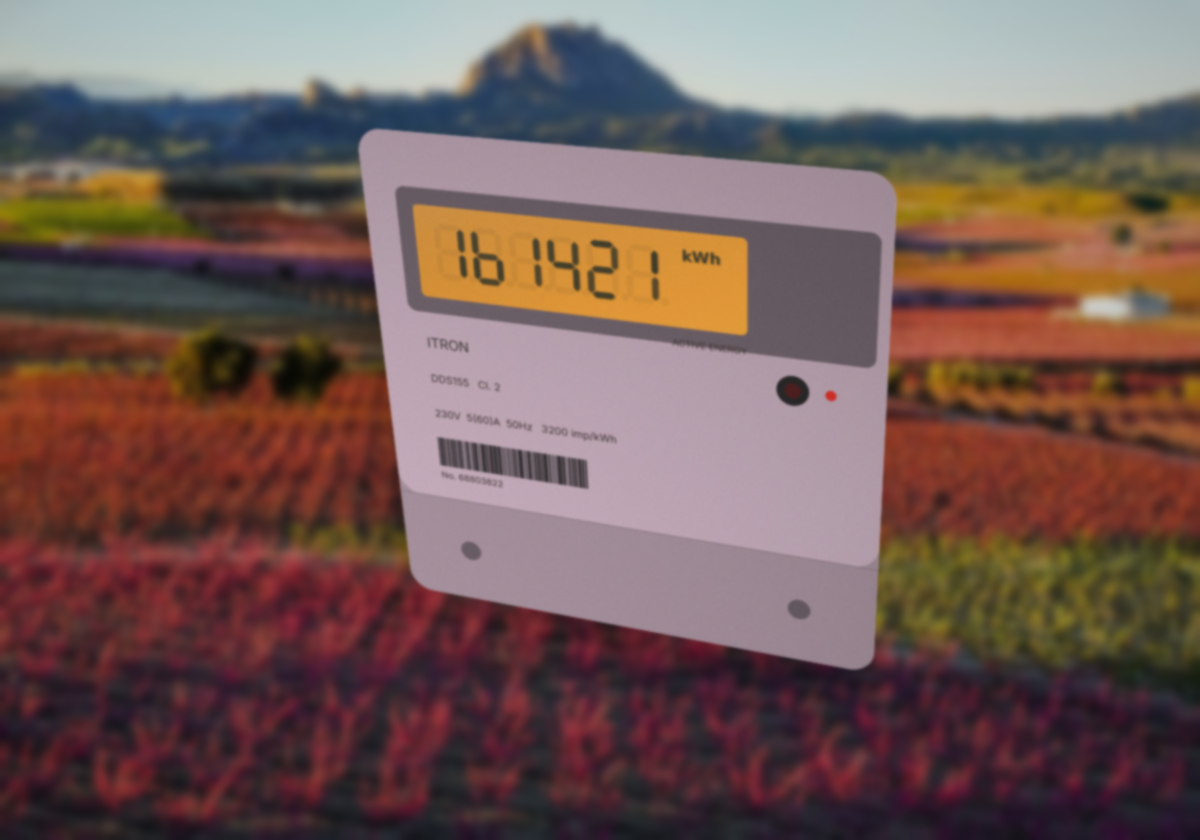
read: **161421** kWh
